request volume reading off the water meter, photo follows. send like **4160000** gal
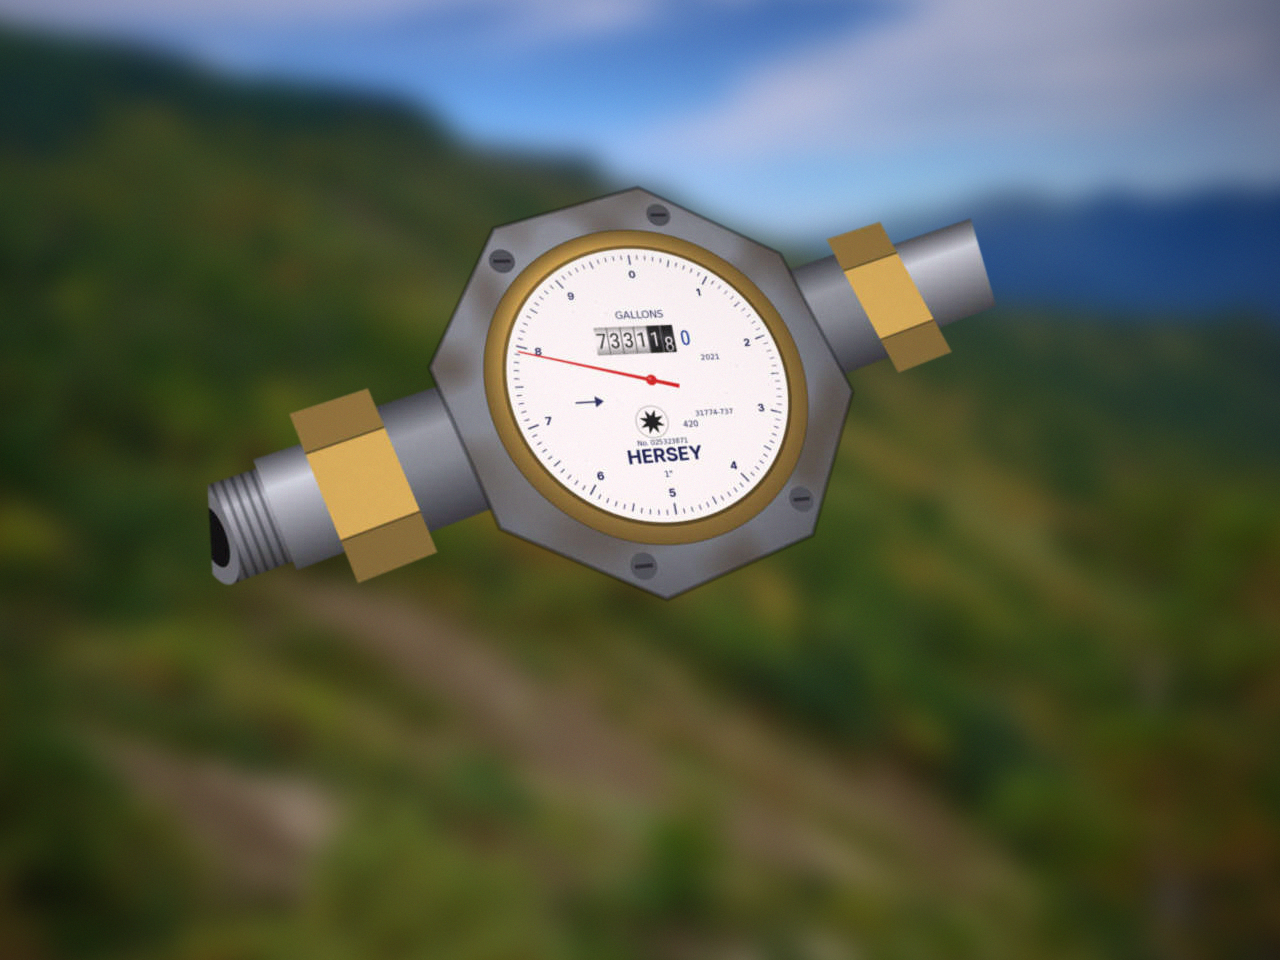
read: **7331177.9** gal
